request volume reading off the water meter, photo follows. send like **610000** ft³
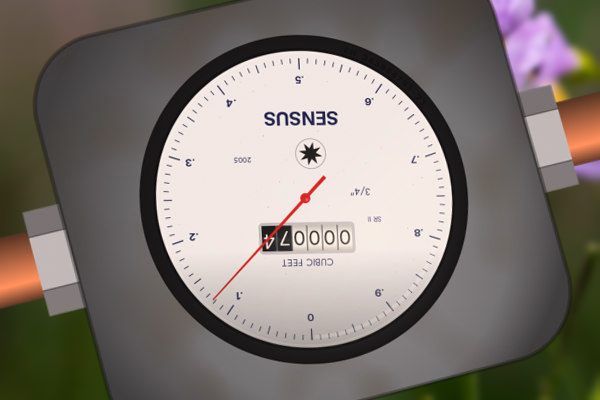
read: **74.12** ft³
